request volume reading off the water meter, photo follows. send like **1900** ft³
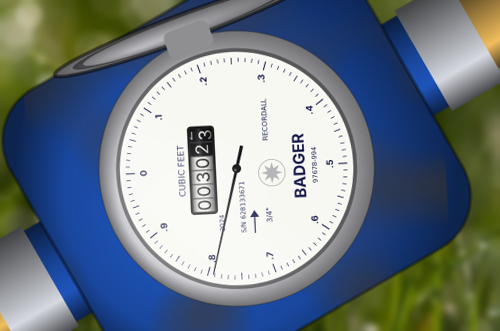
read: **3022.79** ft³
